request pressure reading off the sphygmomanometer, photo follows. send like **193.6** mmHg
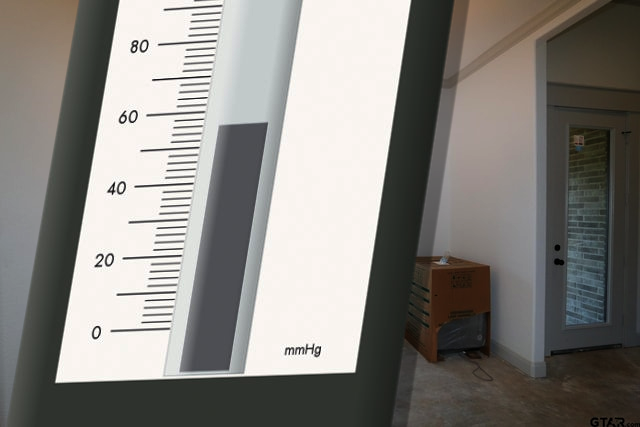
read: **56** mmHg
